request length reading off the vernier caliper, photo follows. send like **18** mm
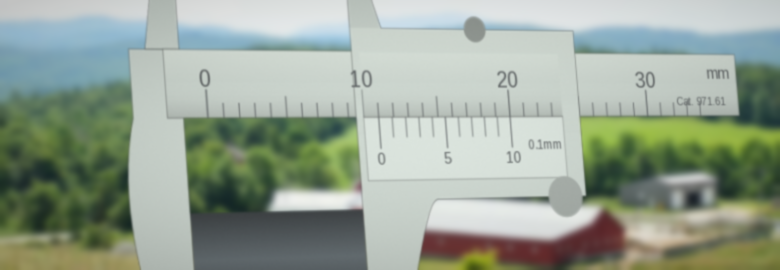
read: **11.0** mm
